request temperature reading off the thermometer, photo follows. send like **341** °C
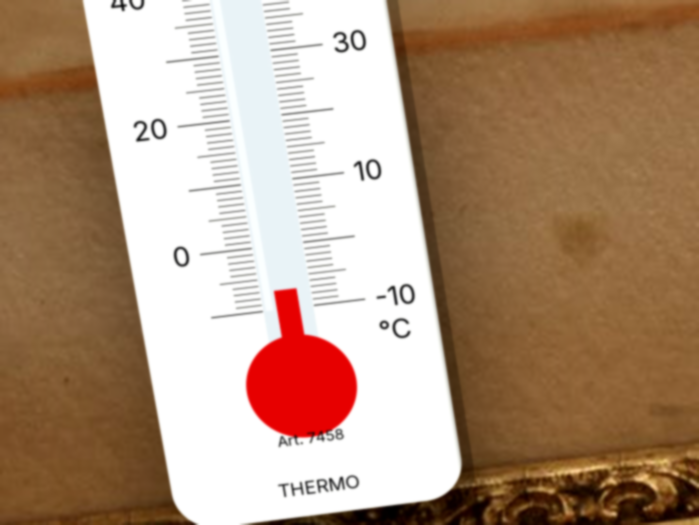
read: **-7** °C
